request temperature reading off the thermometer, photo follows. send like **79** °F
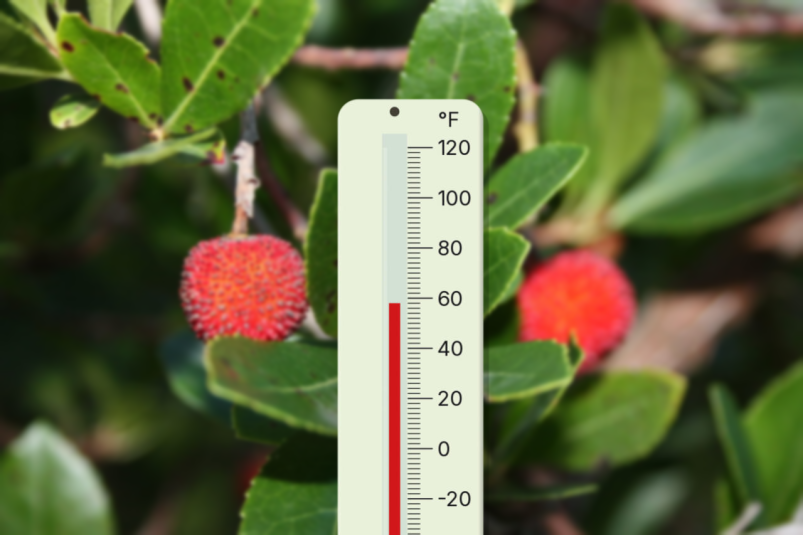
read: **58** °F
